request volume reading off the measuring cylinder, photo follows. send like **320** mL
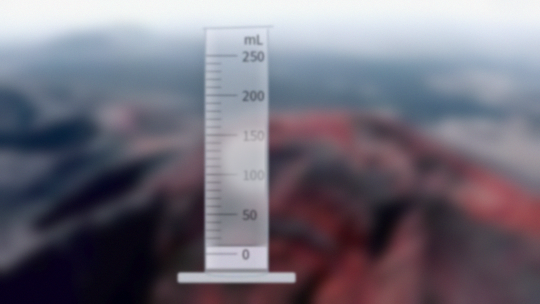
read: **10** mL
